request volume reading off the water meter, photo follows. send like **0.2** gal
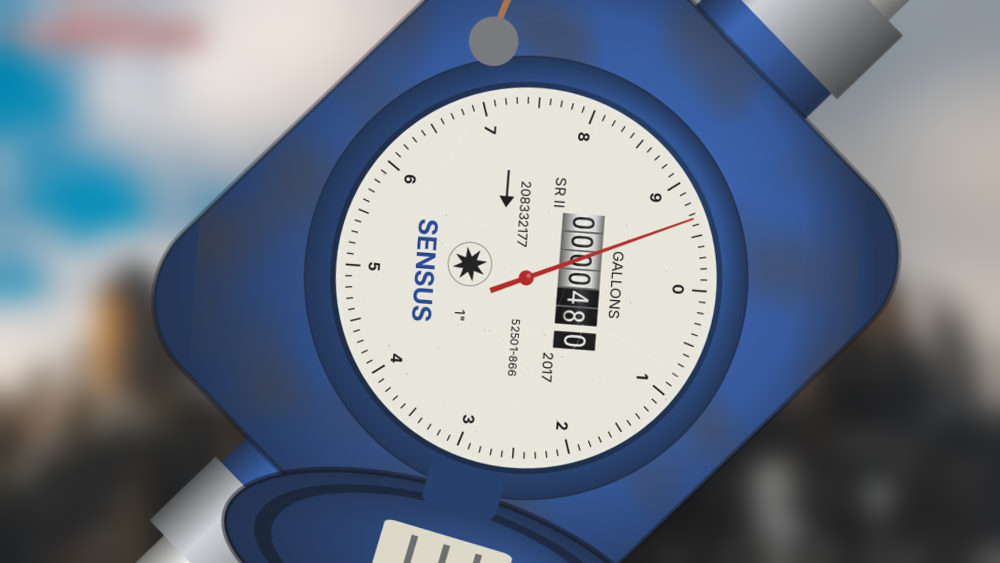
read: **479.3** gal
